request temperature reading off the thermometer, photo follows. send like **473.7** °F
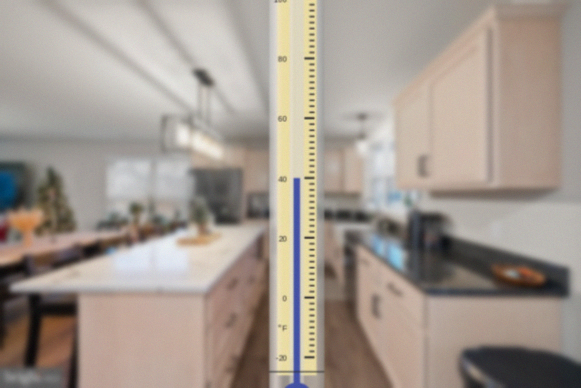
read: **40** °F
